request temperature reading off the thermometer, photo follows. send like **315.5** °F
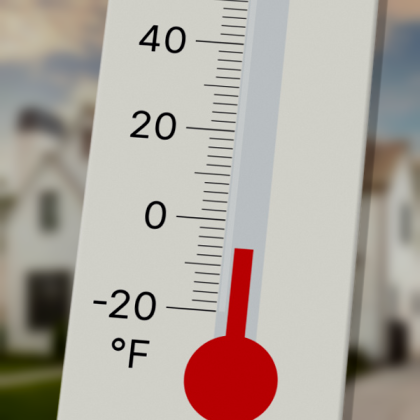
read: **-6** °F
